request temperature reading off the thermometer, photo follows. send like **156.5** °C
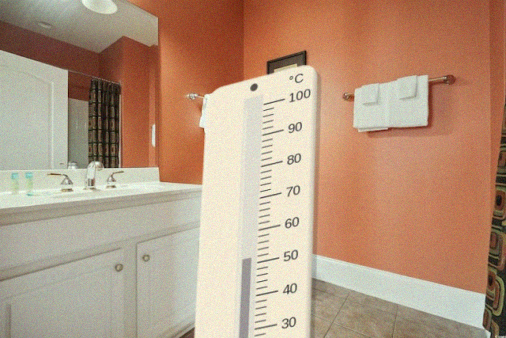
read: **52** °C
